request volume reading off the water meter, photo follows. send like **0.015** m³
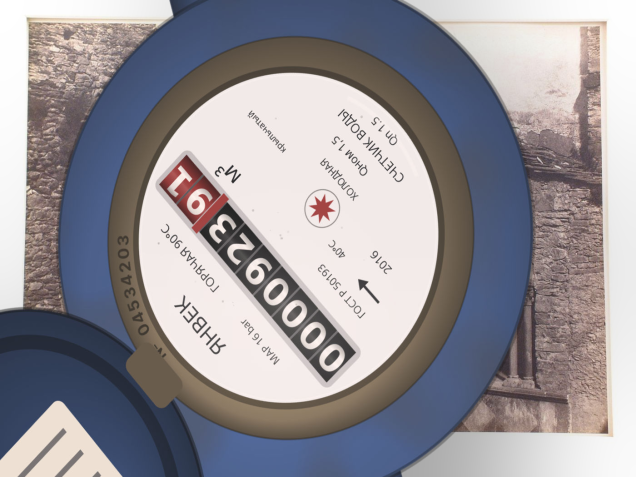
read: **923.91** m³
